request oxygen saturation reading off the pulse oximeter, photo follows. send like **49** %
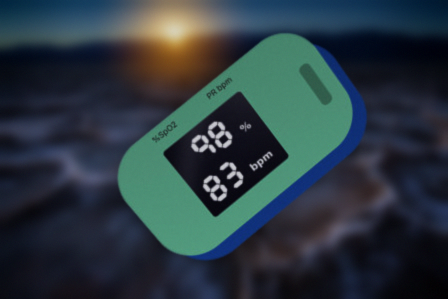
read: **98** %
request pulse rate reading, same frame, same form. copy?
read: **83** bpm
